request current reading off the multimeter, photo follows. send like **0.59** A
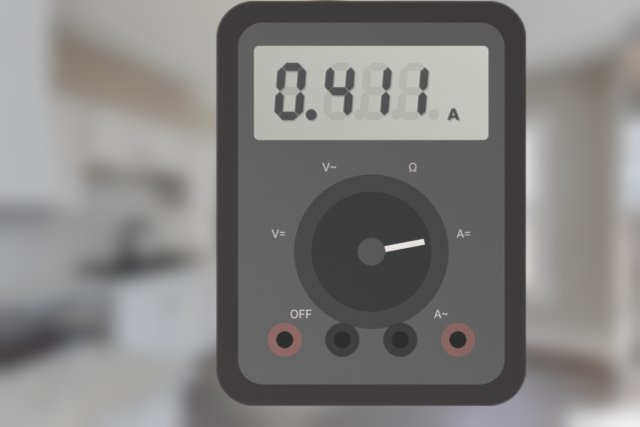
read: **0.411** A
